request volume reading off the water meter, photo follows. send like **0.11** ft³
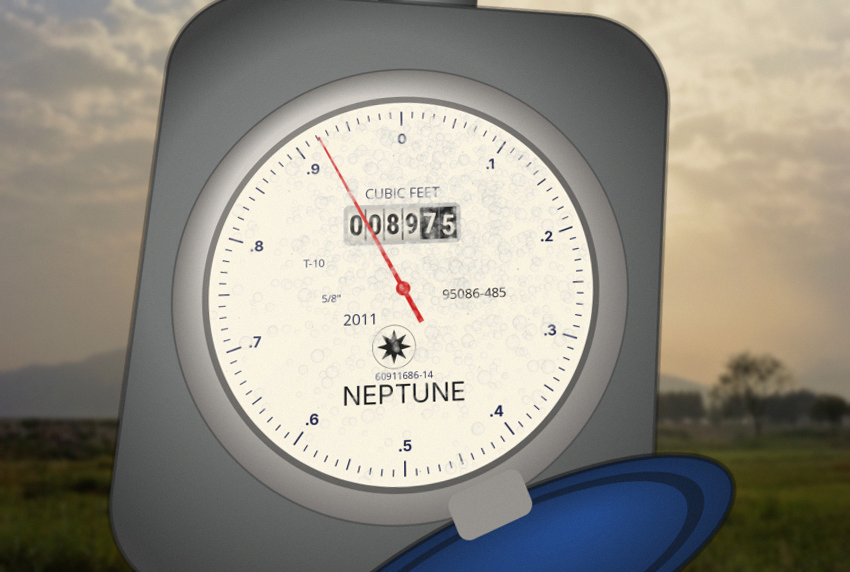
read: **8974.92** ft³
